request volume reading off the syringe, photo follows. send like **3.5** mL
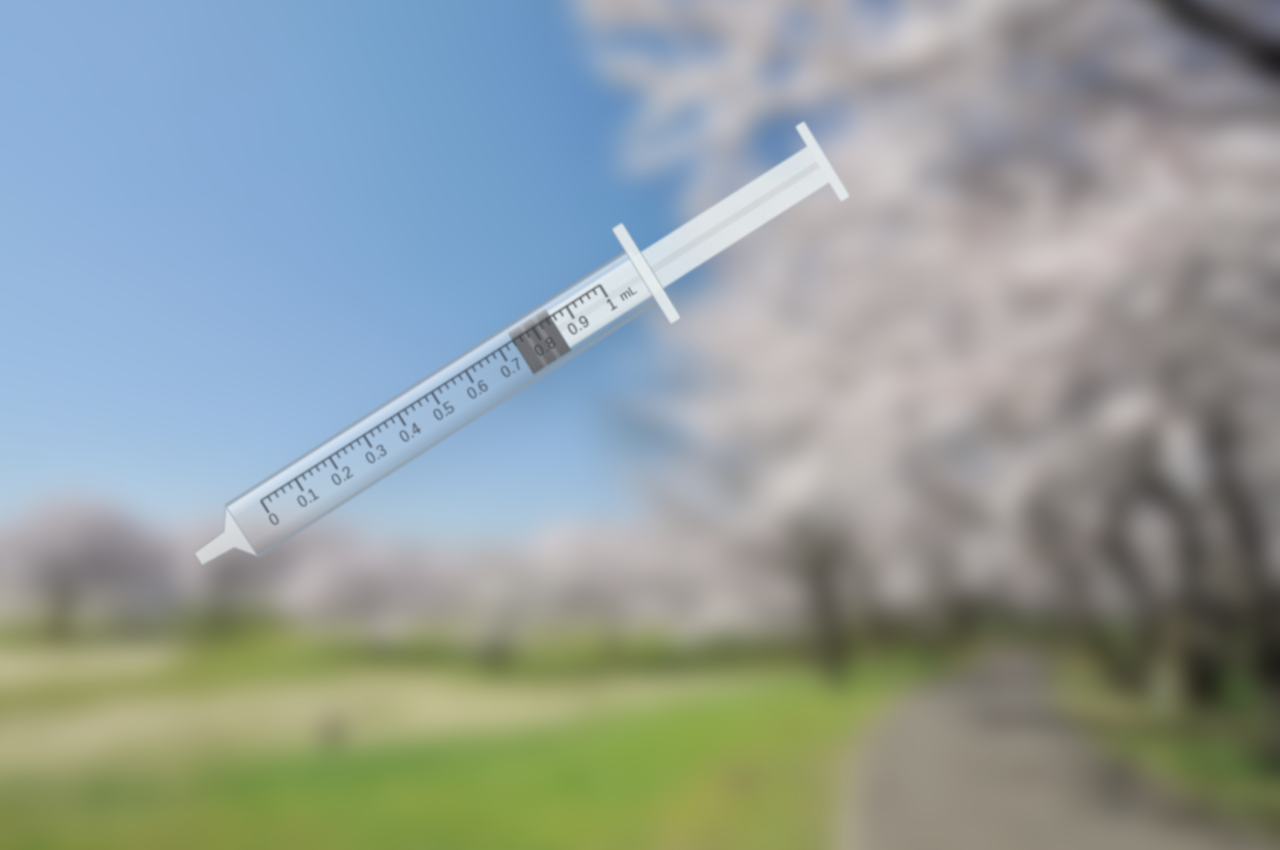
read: **0.74** mL
